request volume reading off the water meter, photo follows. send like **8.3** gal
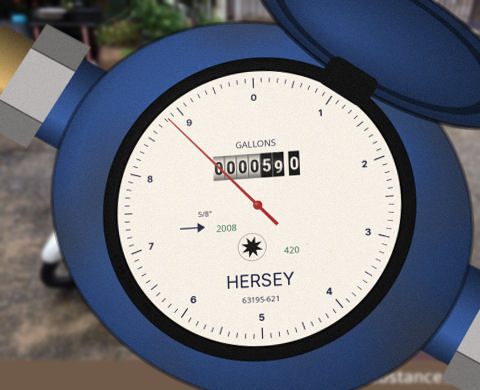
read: **588.8** gal
